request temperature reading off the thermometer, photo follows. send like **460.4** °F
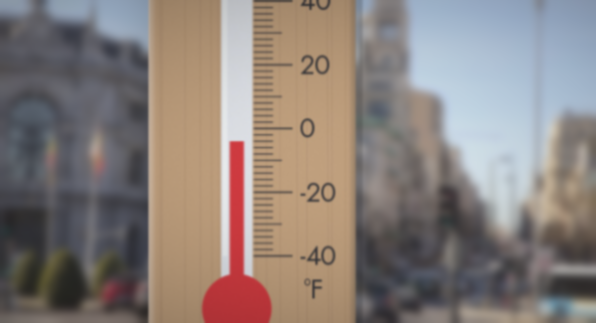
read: **-4** °F
